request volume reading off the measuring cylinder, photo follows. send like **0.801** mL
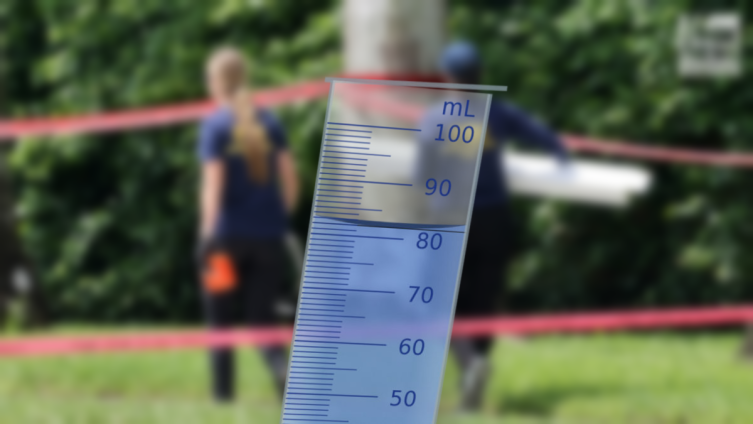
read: **82** mL
